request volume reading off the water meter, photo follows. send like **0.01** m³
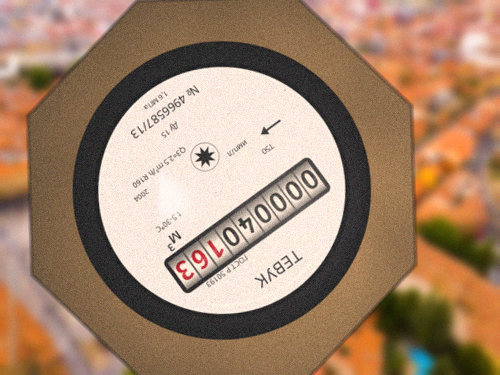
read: **40.163** m³
